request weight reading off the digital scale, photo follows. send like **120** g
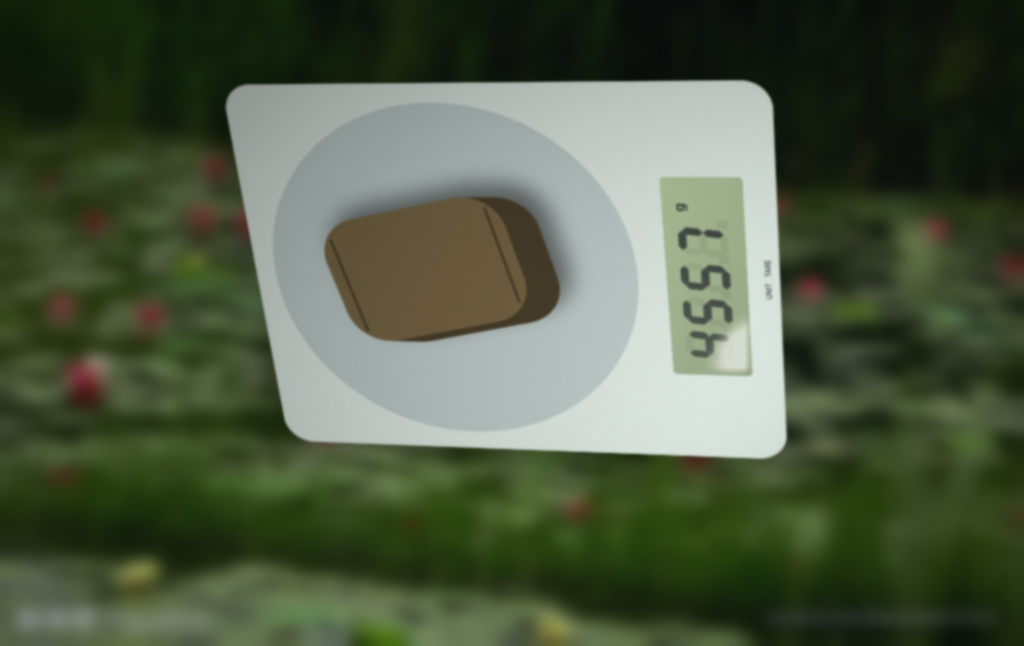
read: **4557** g
